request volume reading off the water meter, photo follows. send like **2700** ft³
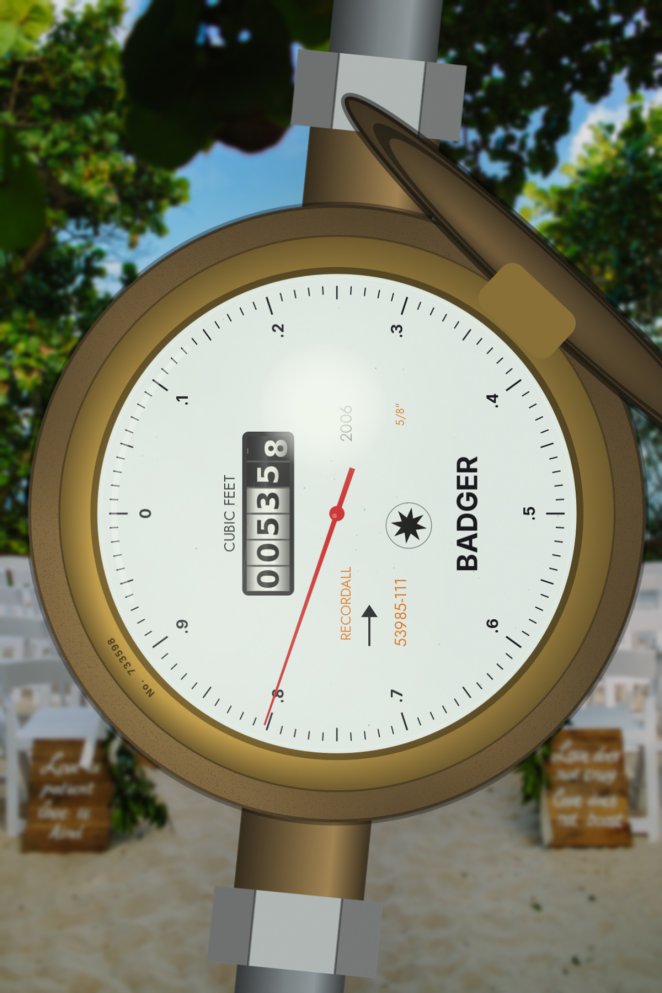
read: **5357.80** ft³
